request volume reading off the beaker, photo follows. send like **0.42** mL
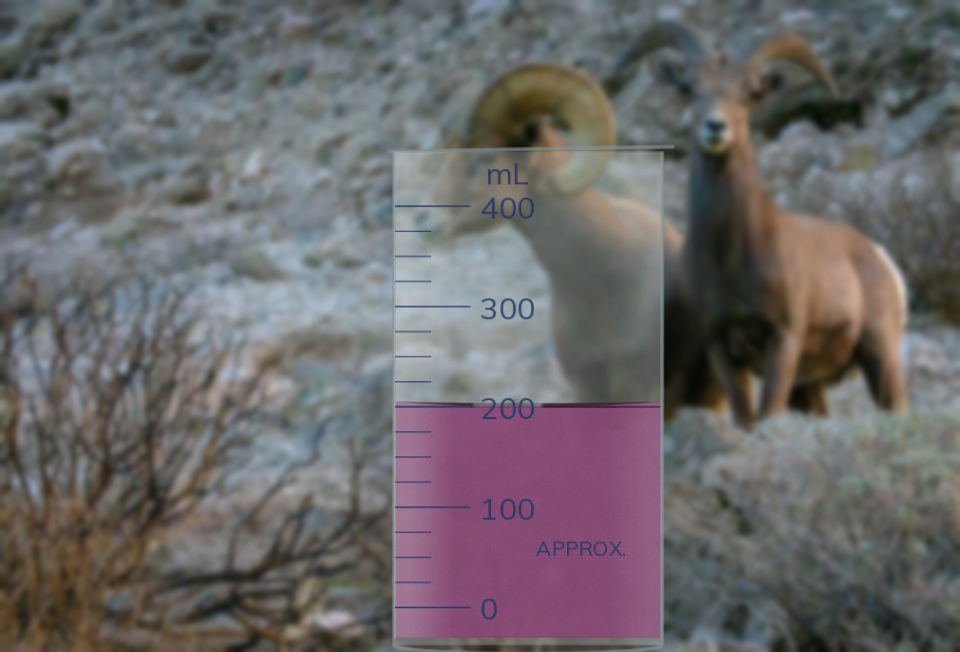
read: **200** mL
